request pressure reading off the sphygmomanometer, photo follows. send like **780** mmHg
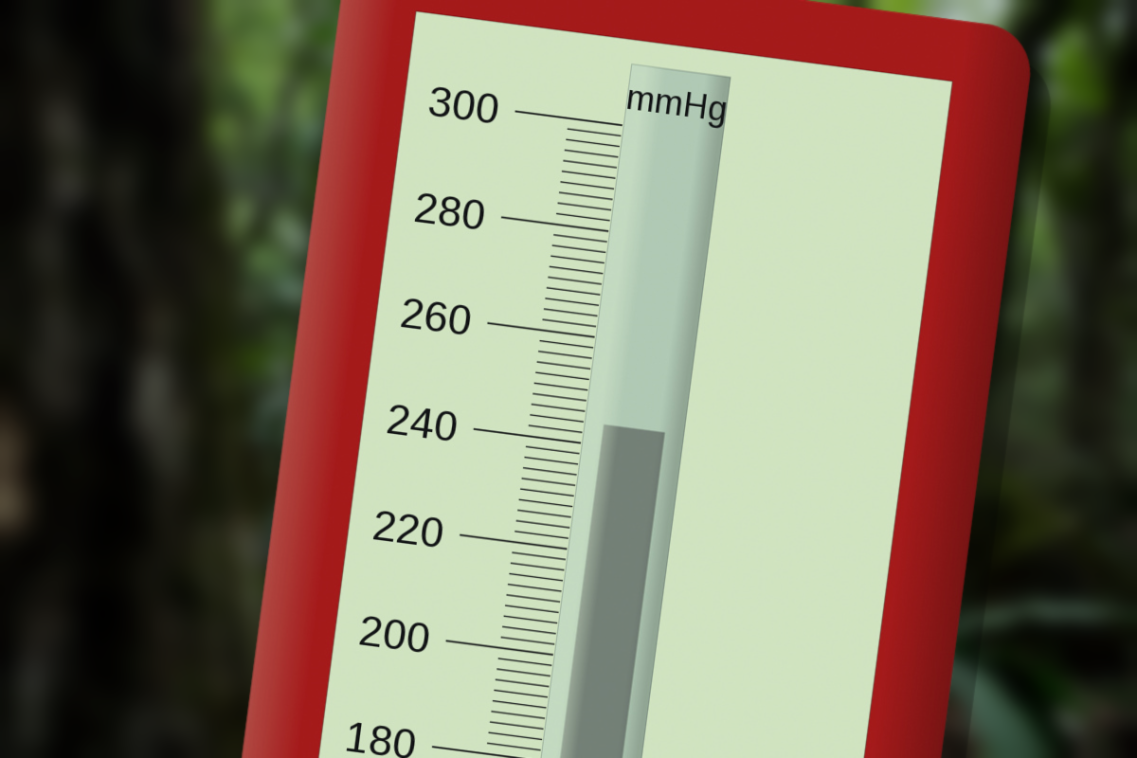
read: **244** mmHg
